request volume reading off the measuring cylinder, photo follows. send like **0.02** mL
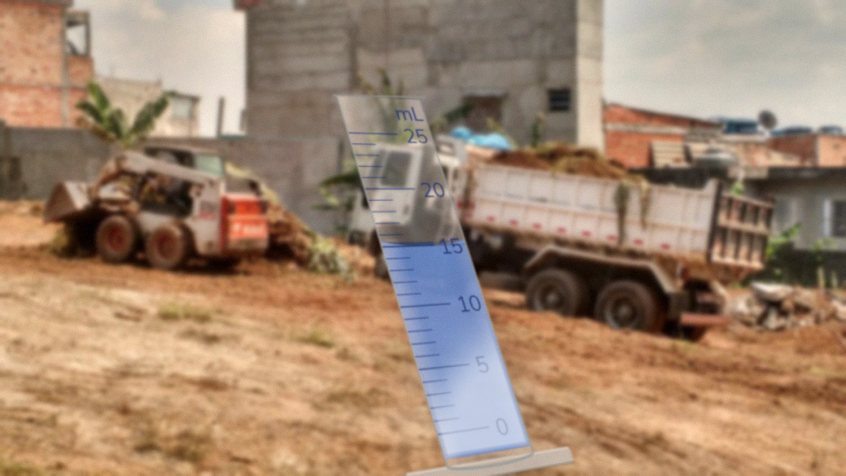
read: **15** mL
